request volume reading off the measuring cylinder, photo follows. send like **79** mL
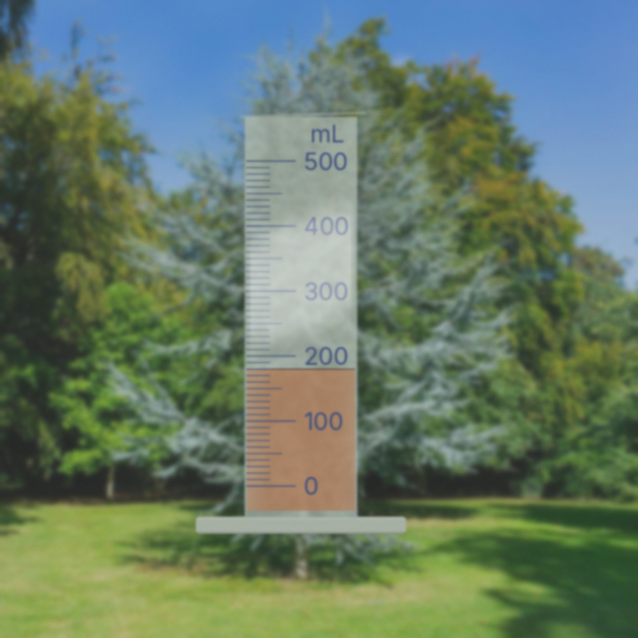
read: **180** mL
